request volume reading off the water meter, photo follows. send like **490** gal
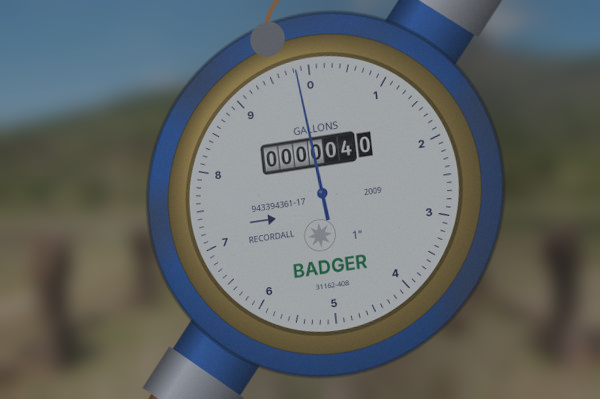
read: **39.8** gal
